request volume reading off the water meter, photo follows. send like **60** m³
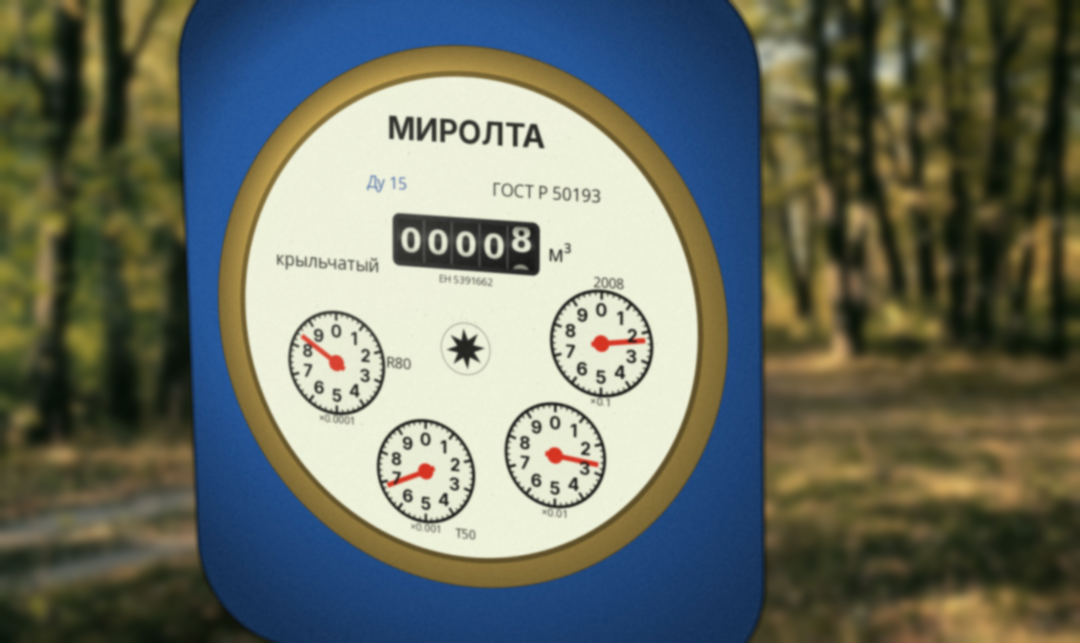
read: **8.2268** m³
